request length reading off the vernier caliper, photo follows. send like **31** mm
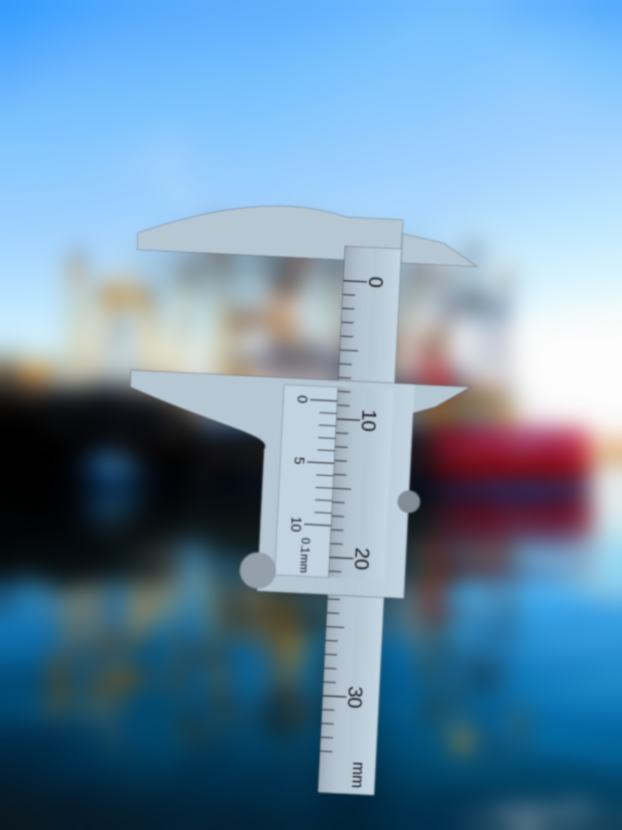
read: **8.7** mm
